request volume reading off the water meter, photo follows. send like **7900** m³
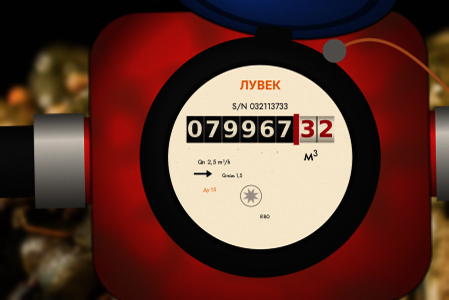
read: **79967.32** m³
